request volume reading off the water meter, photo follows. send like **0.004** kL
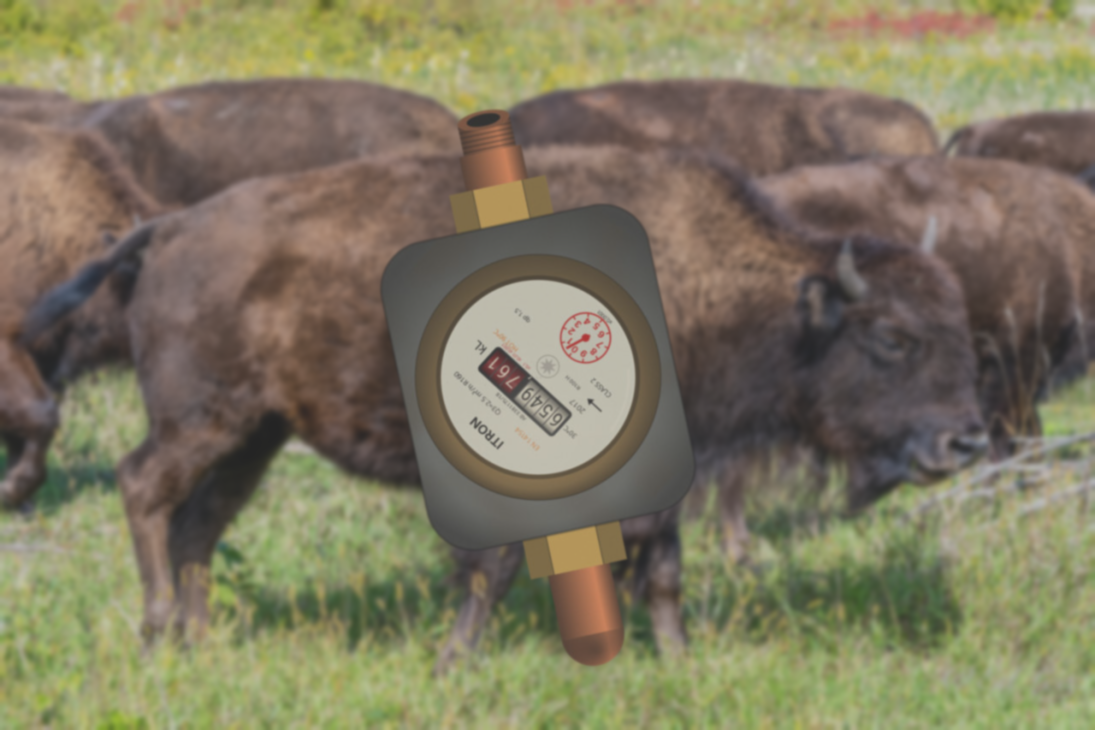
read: **6549.7610** kL
